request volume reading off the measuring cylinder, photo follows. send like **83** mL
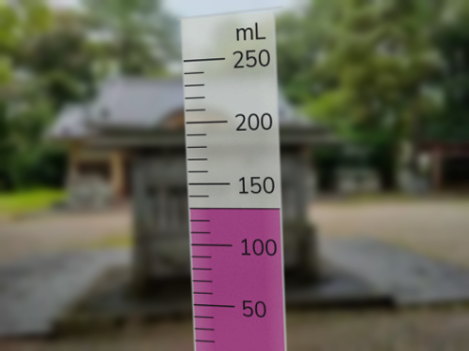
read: **130** mL
